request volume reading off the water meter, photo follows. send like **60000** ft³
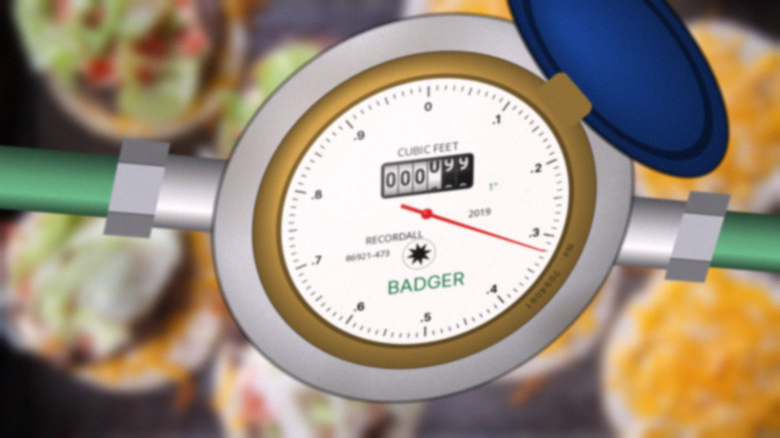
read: **99.32** ft³
